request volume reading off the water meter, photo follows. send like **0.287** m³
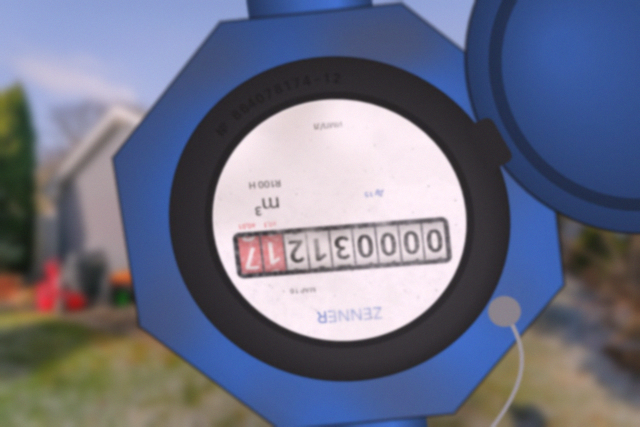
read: **312.17** m³
